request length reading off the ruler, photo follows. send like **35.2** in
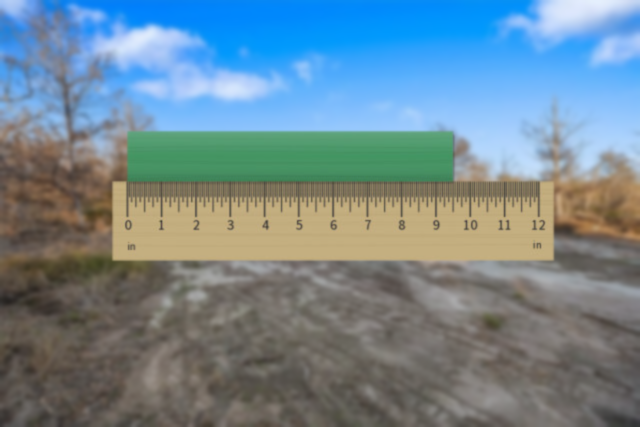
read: **9.5** in
